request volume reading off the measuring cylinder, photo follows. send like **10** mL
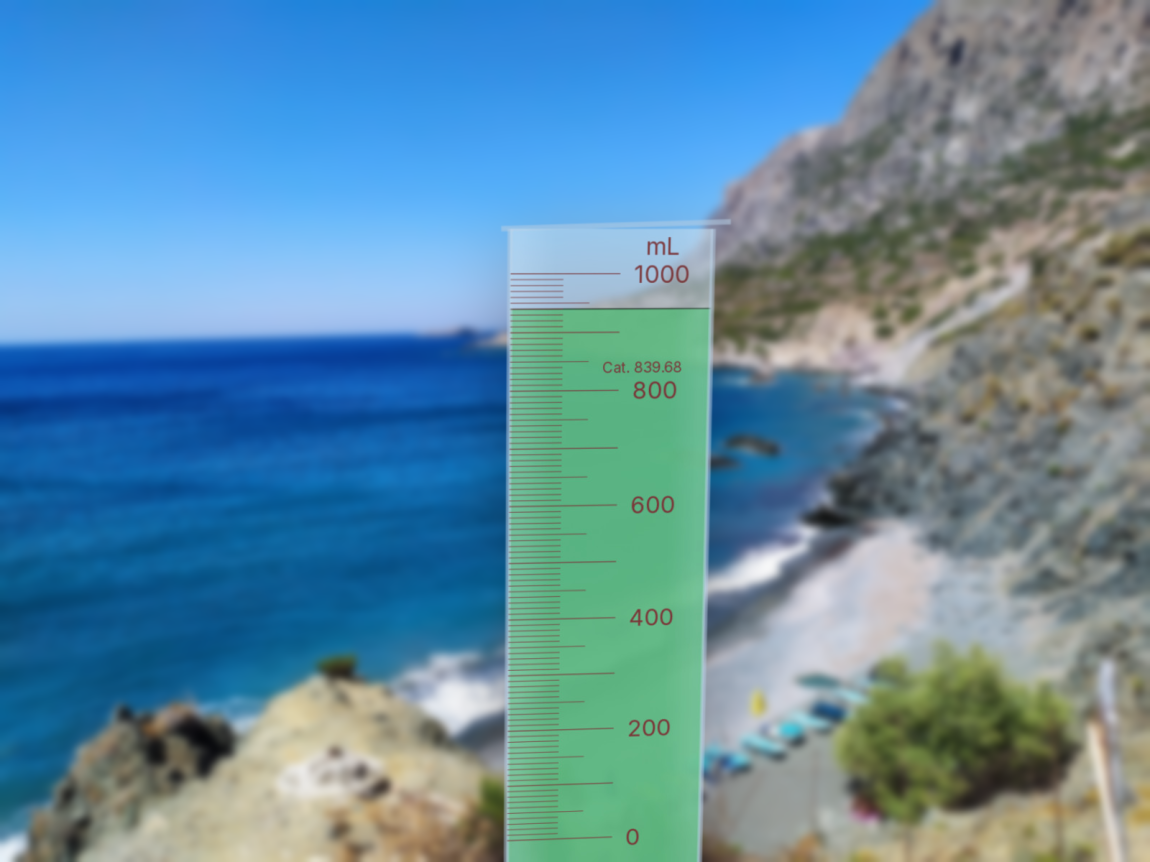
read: **940** mL
